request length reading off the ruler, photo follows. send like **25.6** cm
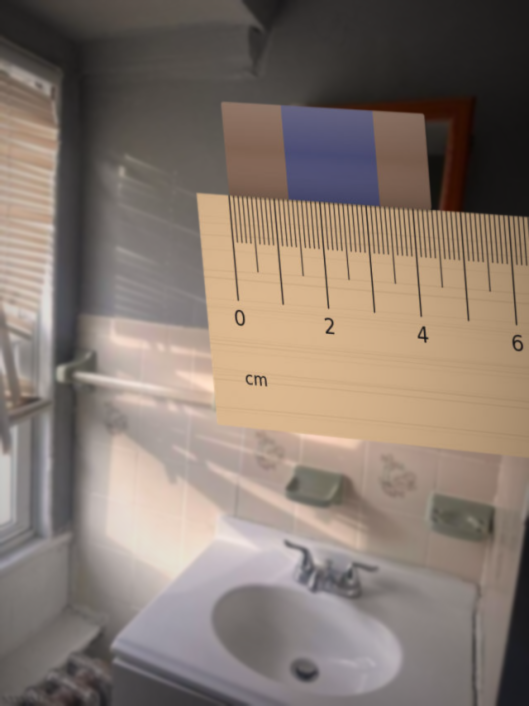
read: **4.4** cm
